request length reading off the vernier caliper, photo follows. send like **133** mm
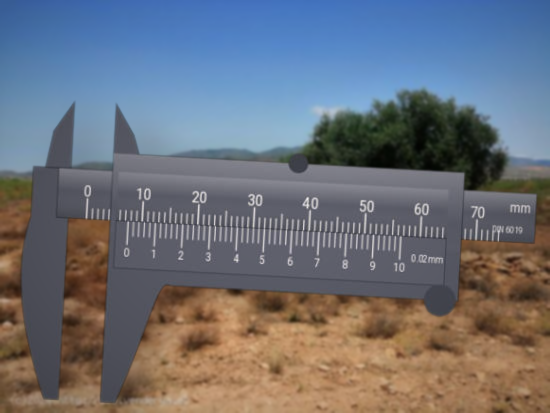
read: **7.5** mm
